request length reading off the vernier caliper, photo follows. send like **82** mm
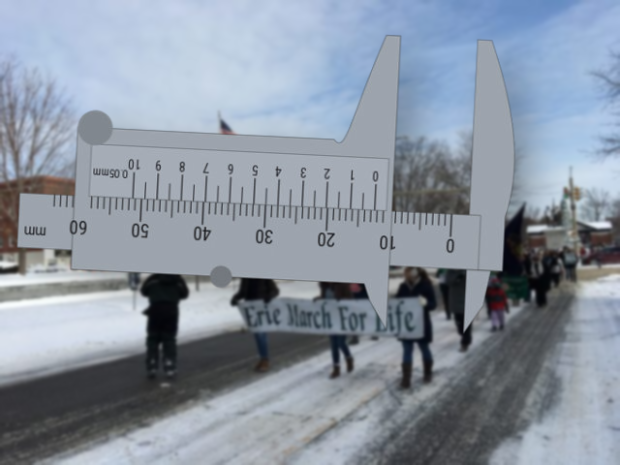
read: **12.4** mm
